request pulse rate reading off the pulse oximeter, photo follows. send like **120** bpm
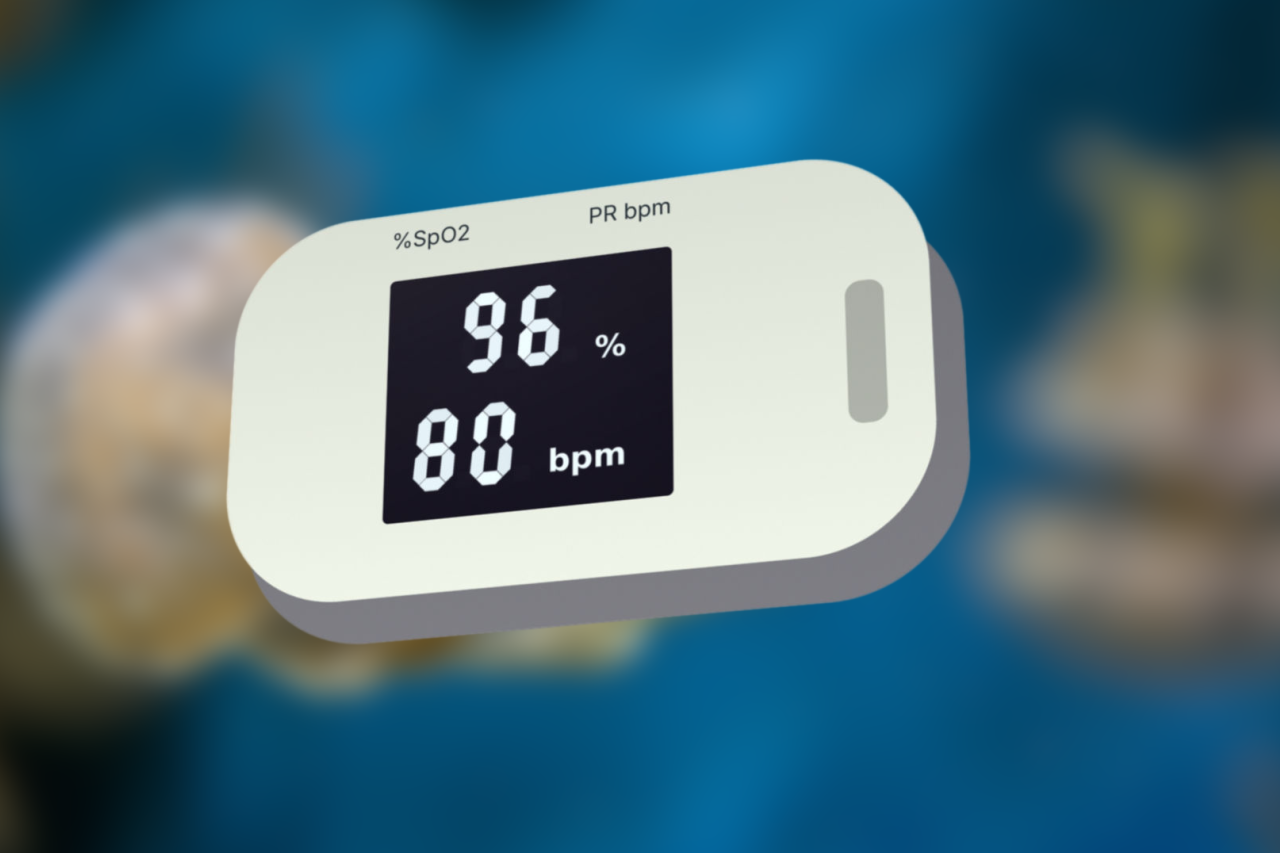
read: **80** bpm
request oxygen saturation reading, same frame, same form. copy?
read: **96** %
